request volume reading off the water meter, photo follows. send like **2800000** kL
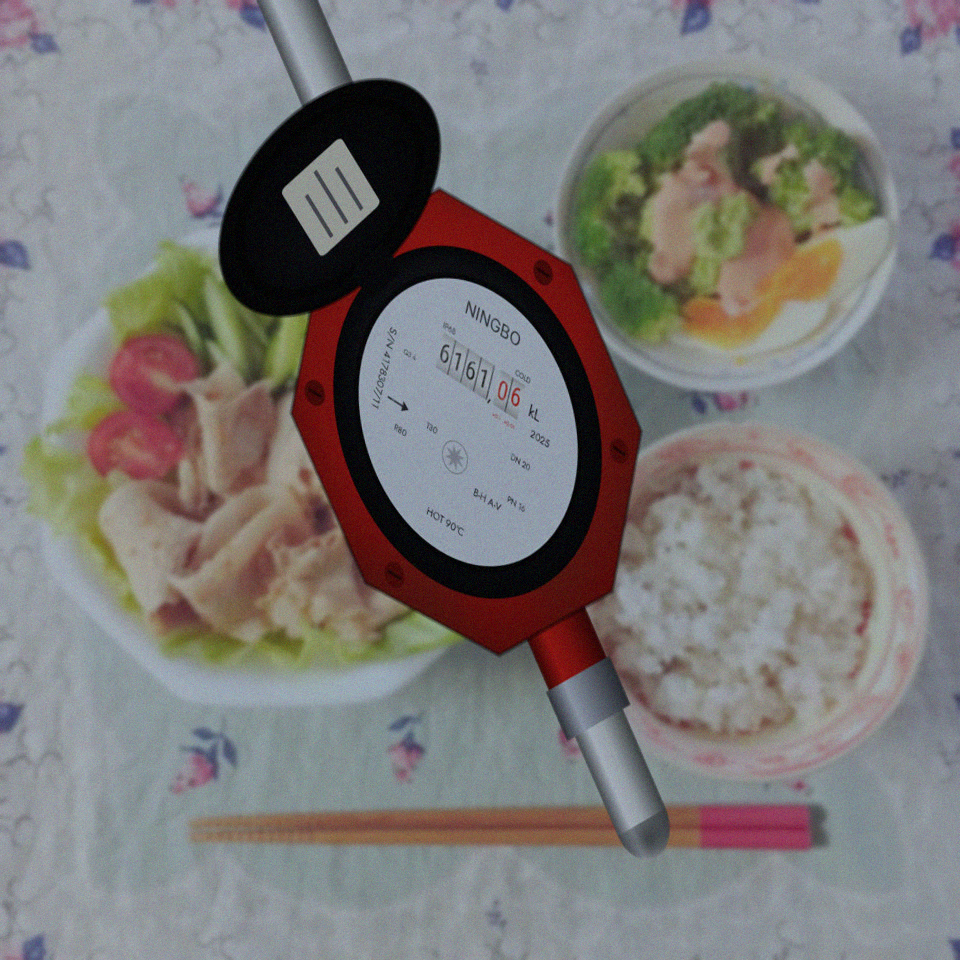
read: **6161.06** kL
